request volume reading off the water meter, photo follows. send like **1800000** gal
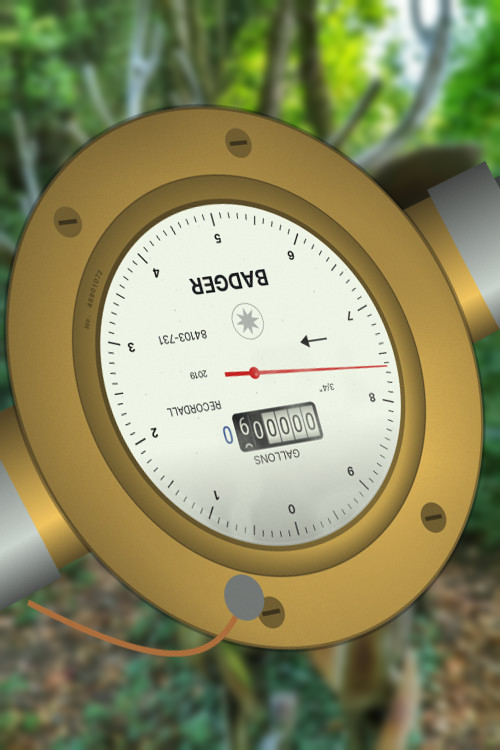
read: **87.6** gal
